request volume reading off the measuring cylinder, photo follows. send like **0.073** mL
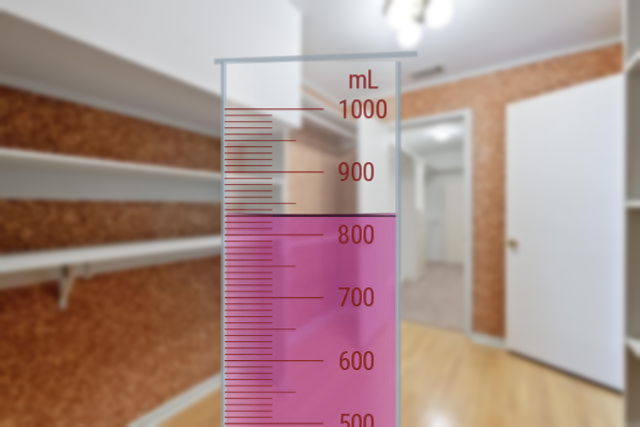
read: **830** mL
